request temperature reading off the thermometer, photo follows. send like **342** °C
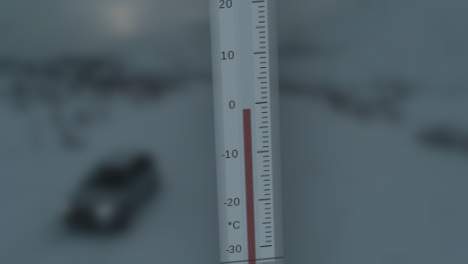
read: **-1** °C
